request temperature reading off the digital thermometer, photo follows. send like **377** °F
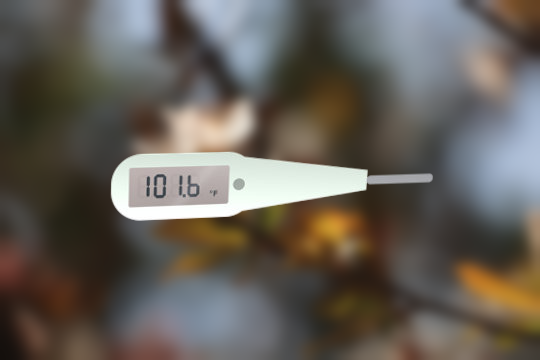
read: **101.6** °F
